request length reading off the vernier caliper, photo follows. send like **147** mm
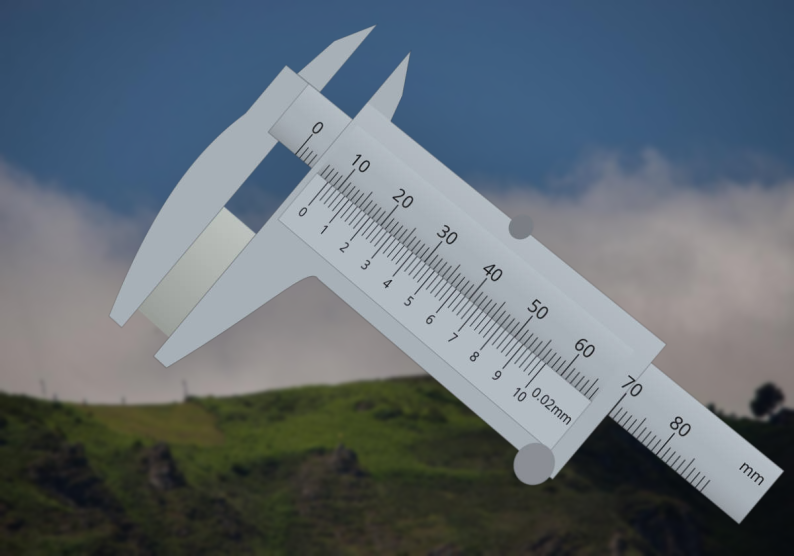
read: **7.8** mm
